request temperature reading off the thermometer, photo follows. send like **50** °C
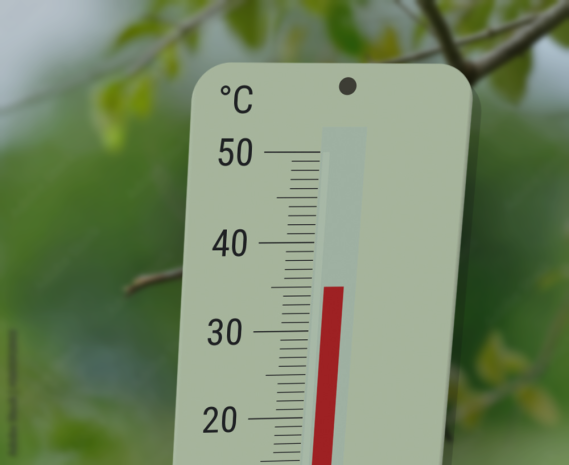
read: **35** °C
